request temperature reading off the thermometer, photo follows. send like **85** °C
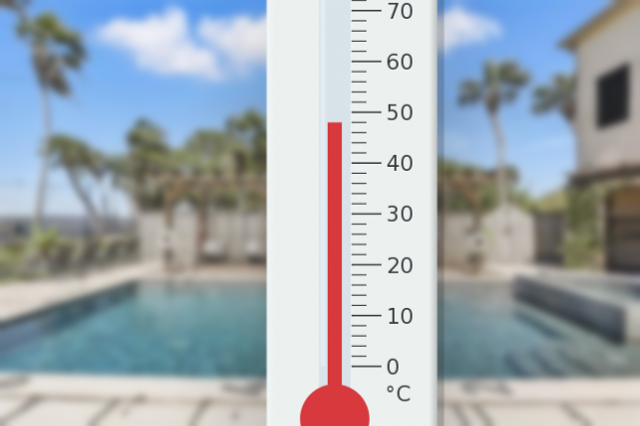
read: **48** °C
